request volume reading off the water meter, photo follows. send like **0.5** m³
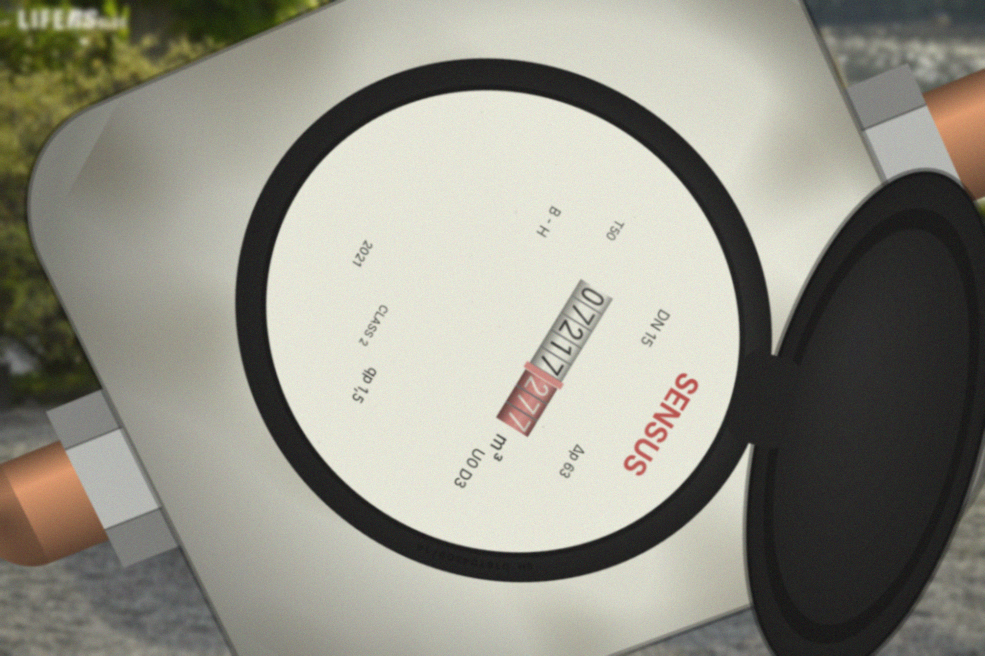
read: **7217.277** m³
